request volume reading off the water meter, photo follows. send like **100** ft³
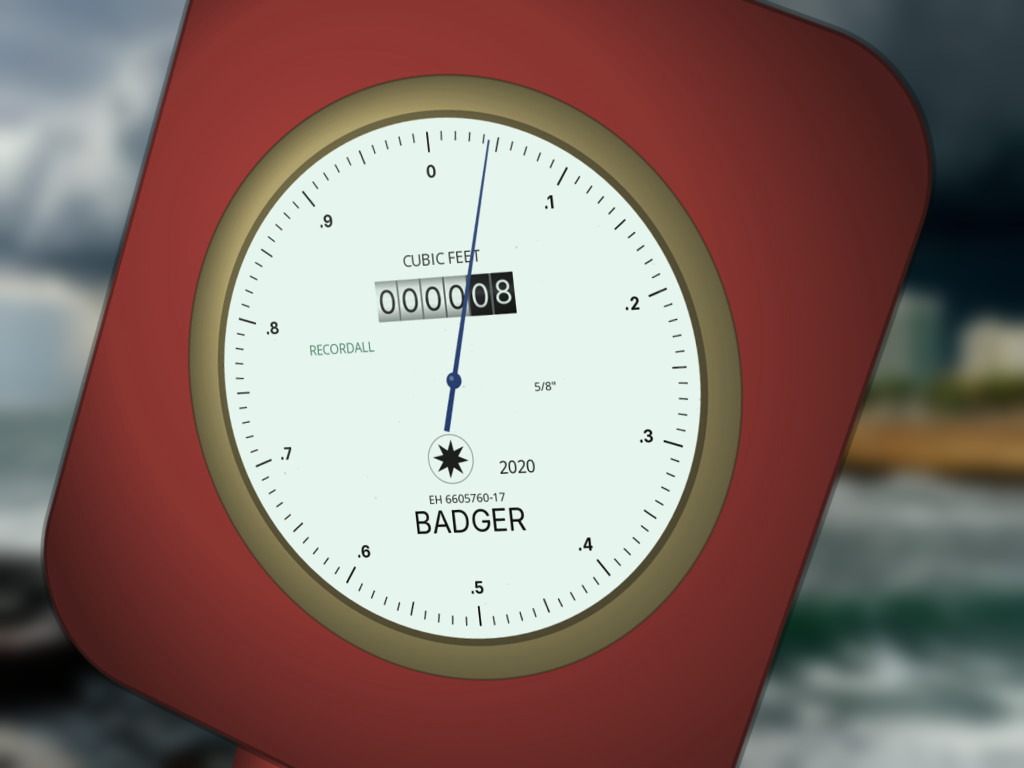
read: **8.04** ft³
